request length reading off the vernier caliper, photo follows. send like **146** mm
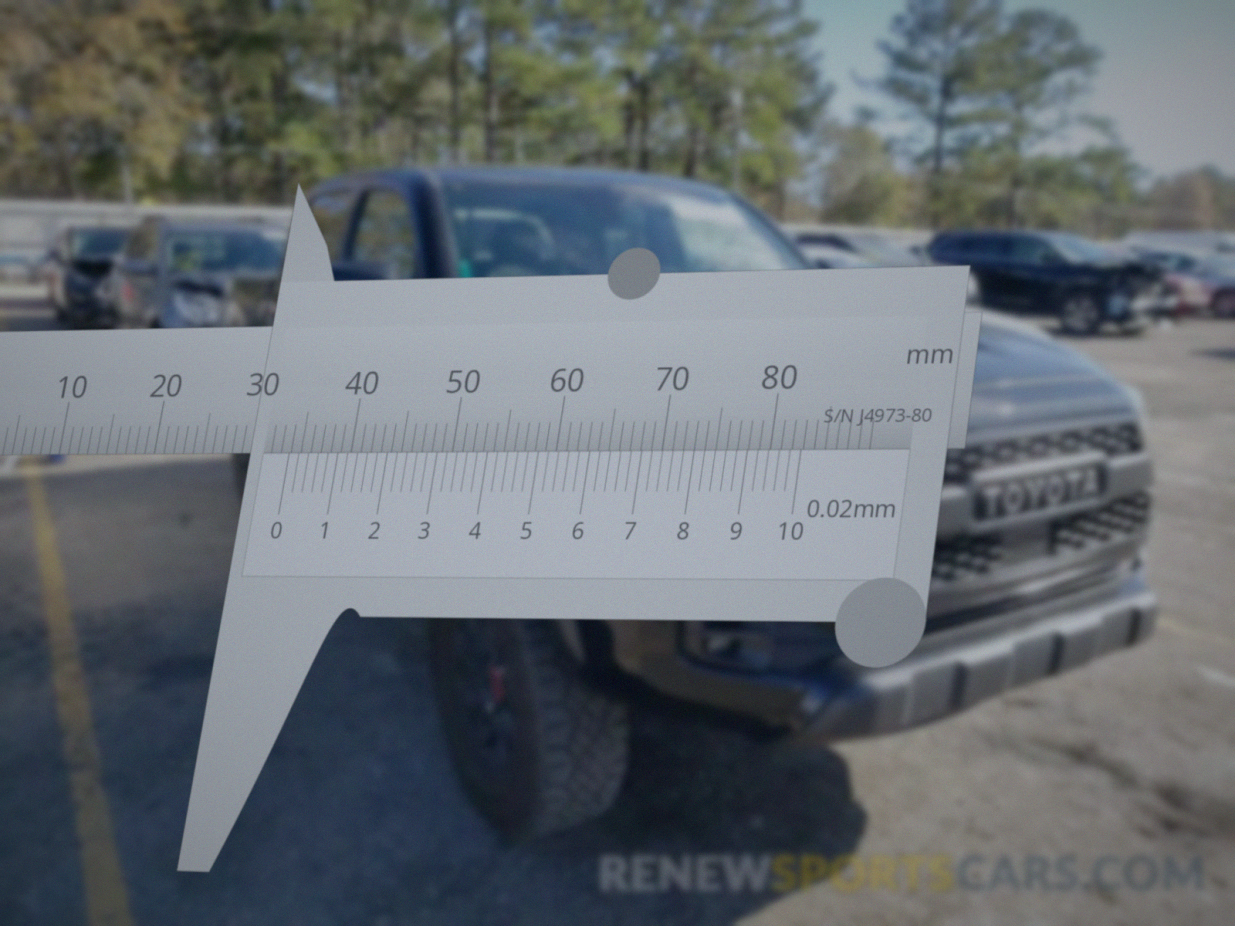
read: **33.8** mm
